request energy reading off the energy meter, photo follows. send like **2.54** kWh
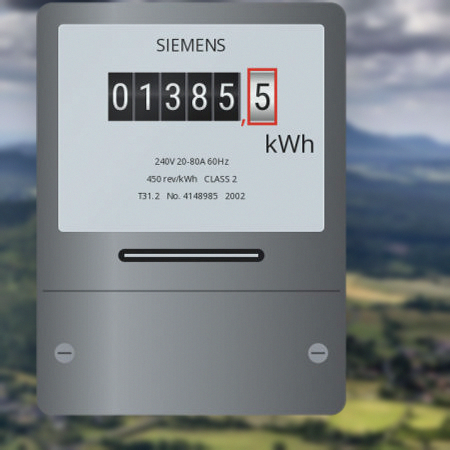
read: **1385.5** kWh
